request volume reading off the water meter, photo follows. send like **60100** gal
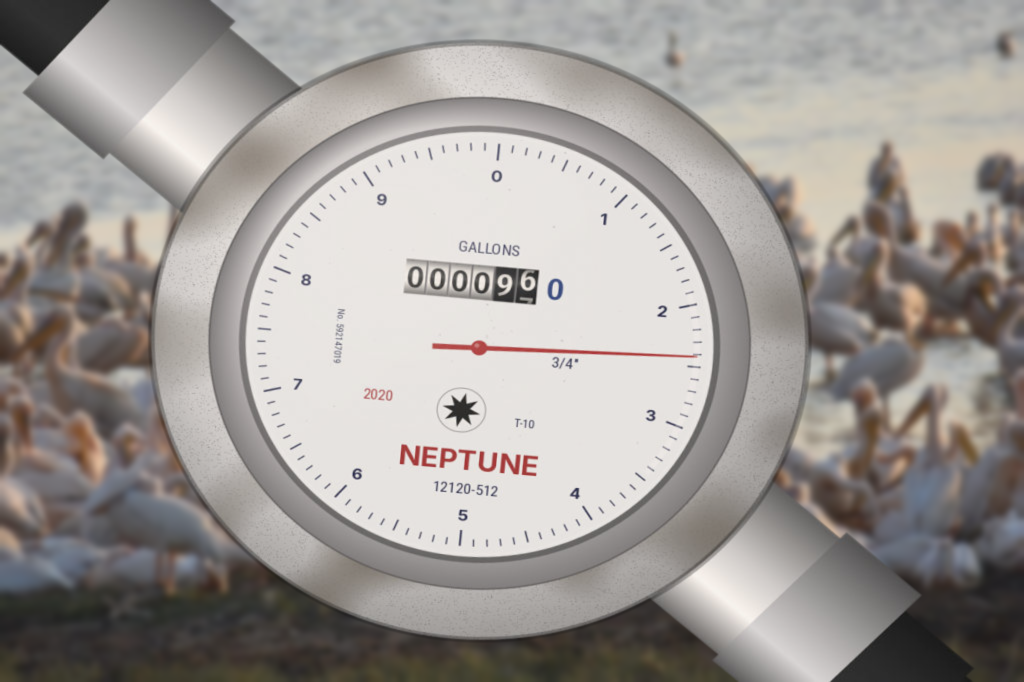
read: **962.4** gal
